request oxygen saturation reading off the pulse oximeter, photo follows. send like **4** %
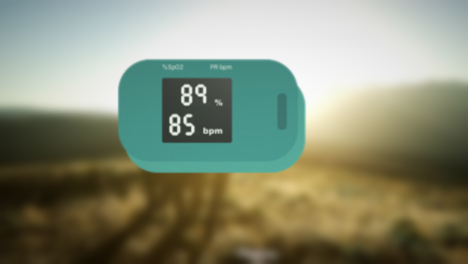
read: **89** %
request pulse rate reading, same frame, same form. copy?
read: **85** bpm
